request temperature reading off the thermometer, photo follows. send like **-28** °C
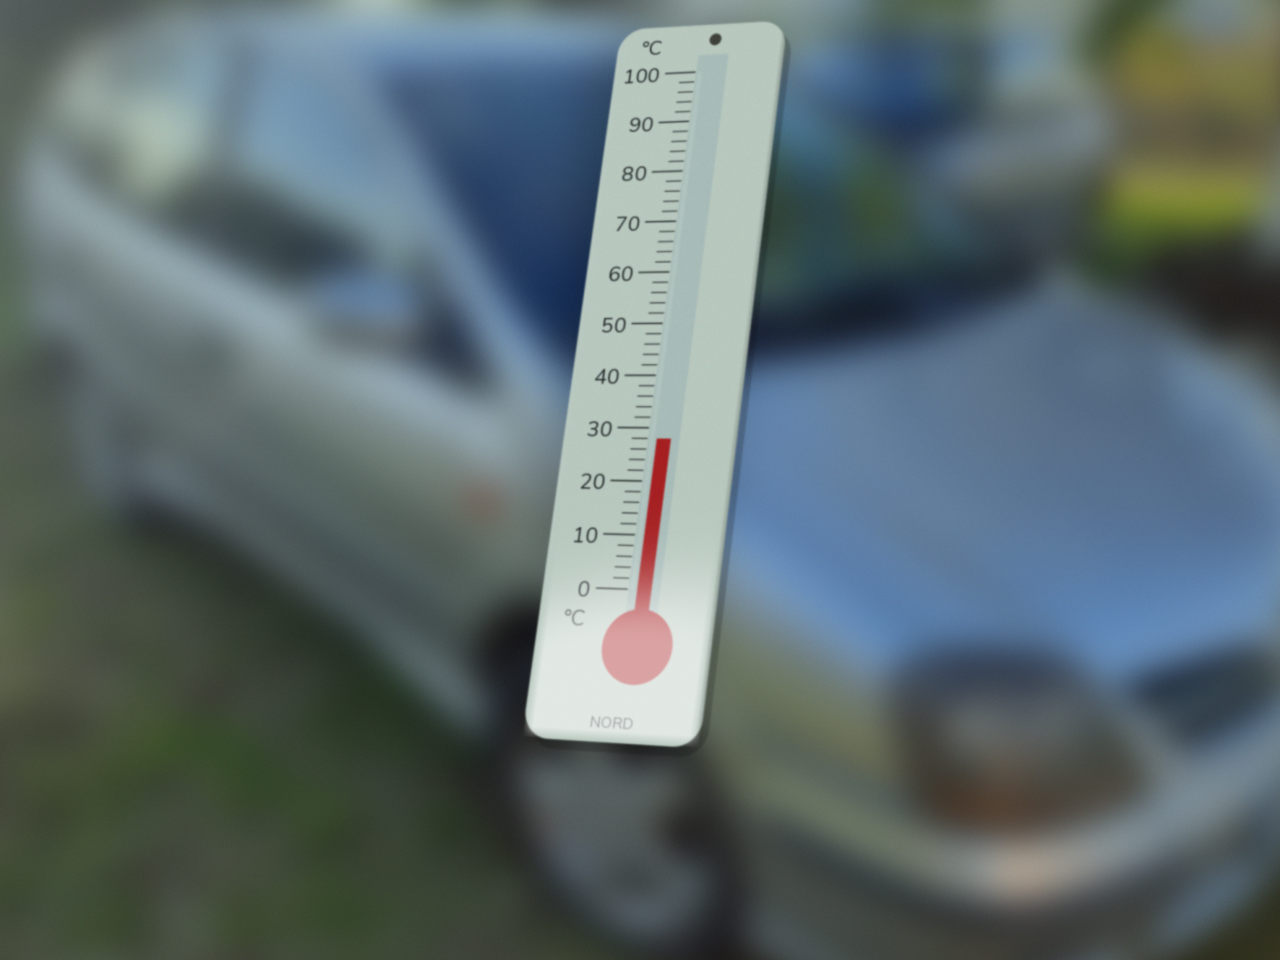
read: **28** °C
